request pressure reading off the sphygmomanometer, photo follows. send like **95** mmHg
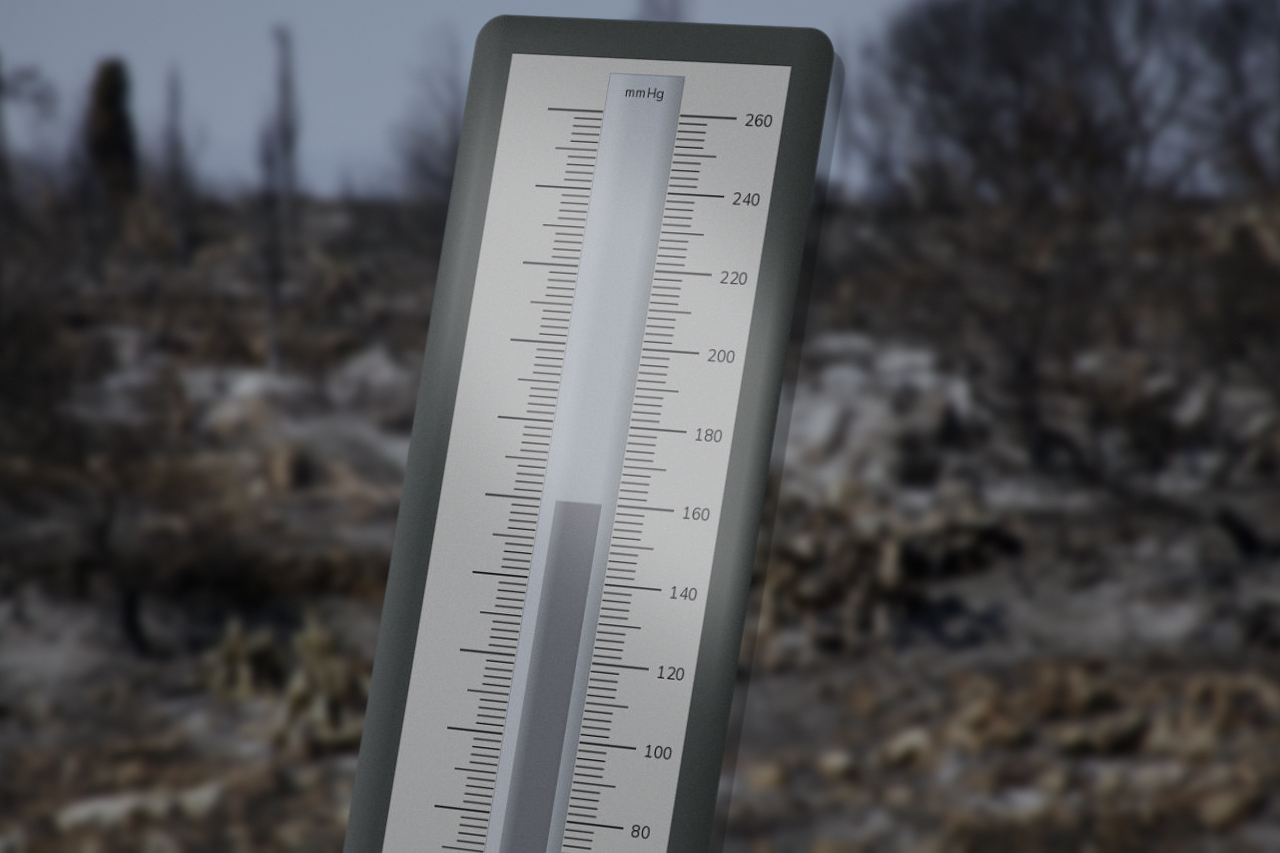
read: **160** mmHg
